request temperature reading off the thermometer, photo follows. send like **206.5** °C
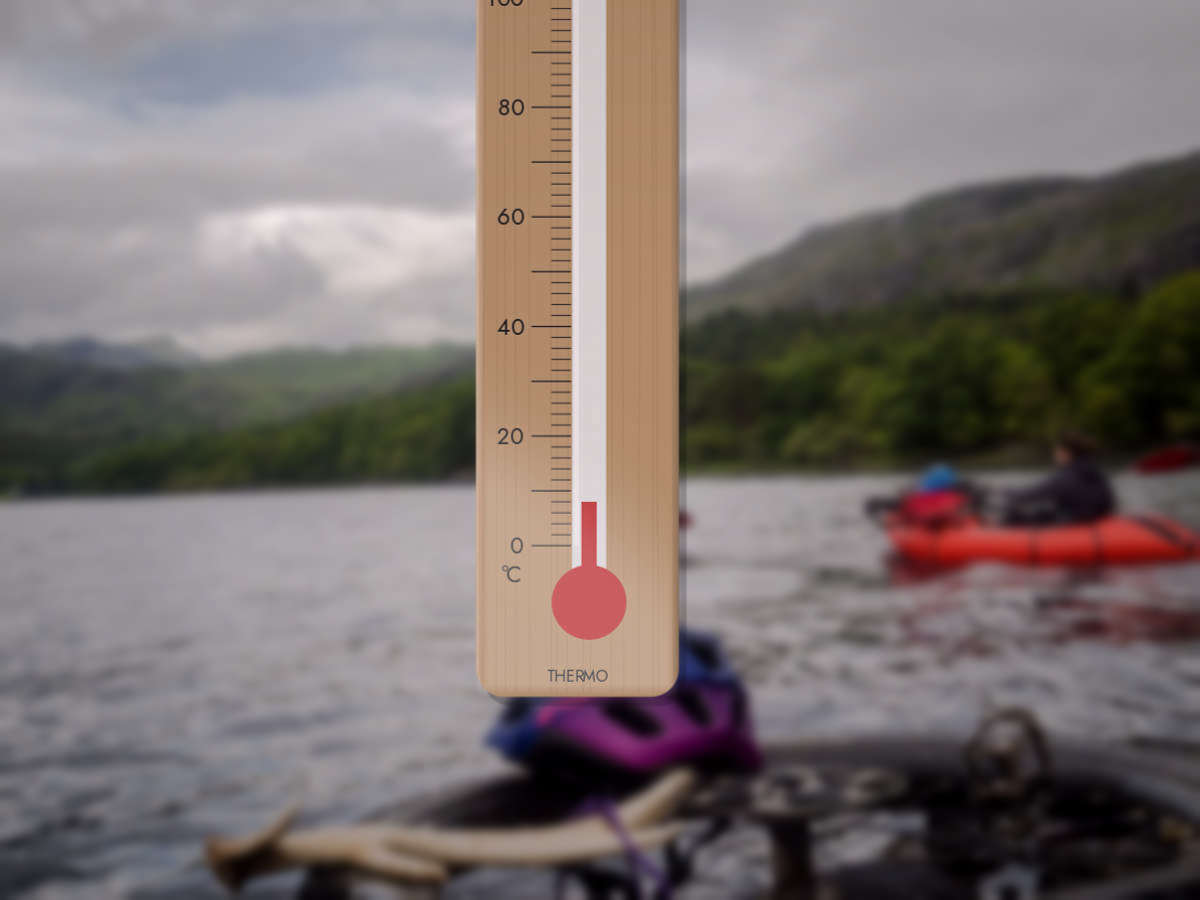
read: **8** °C
